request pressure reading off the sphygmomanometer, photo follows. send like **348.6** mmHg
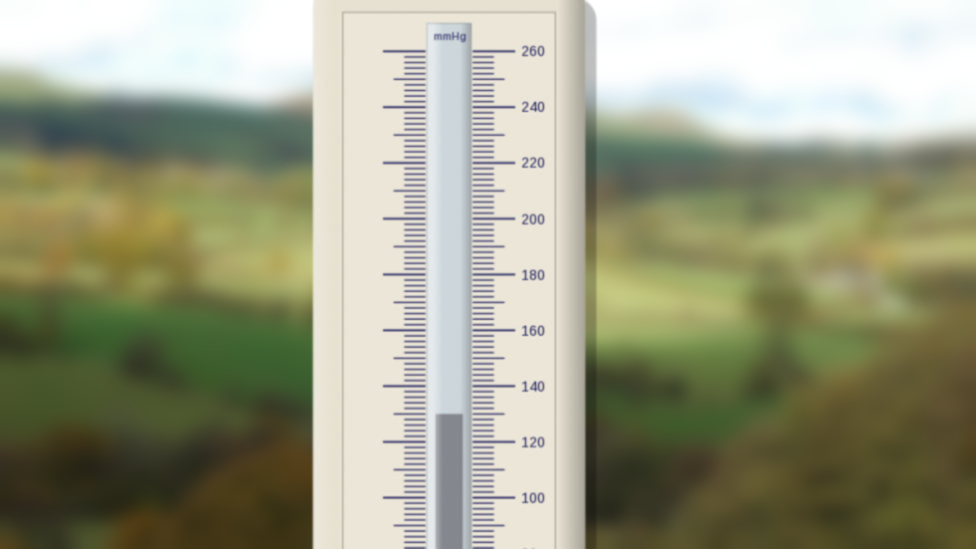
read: **130** mmHg
